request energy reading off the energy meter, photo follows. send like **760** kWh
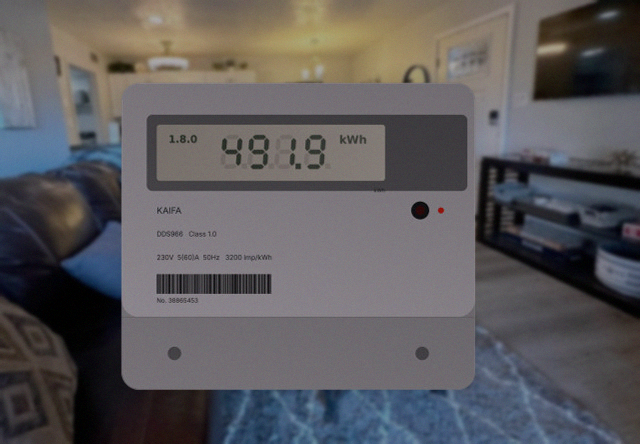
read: **491.9** kWh
